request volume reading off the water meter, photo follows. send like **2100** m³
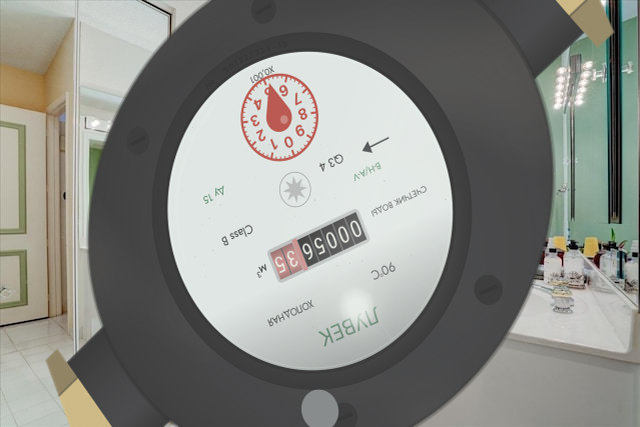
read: **56.355** m³
